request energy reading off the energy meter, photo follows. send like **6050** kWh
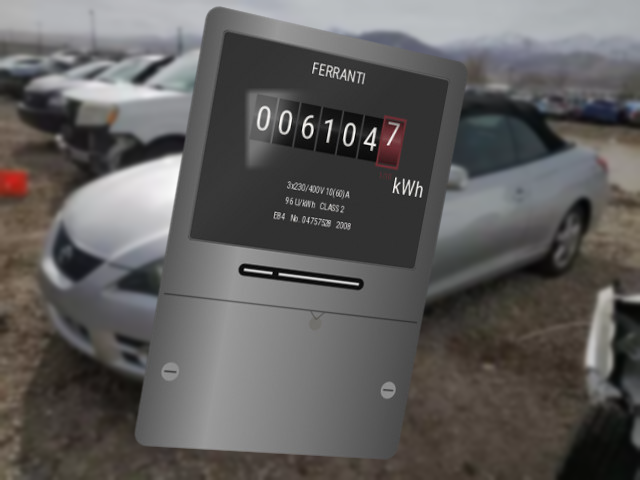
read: **6104.7** kWh
